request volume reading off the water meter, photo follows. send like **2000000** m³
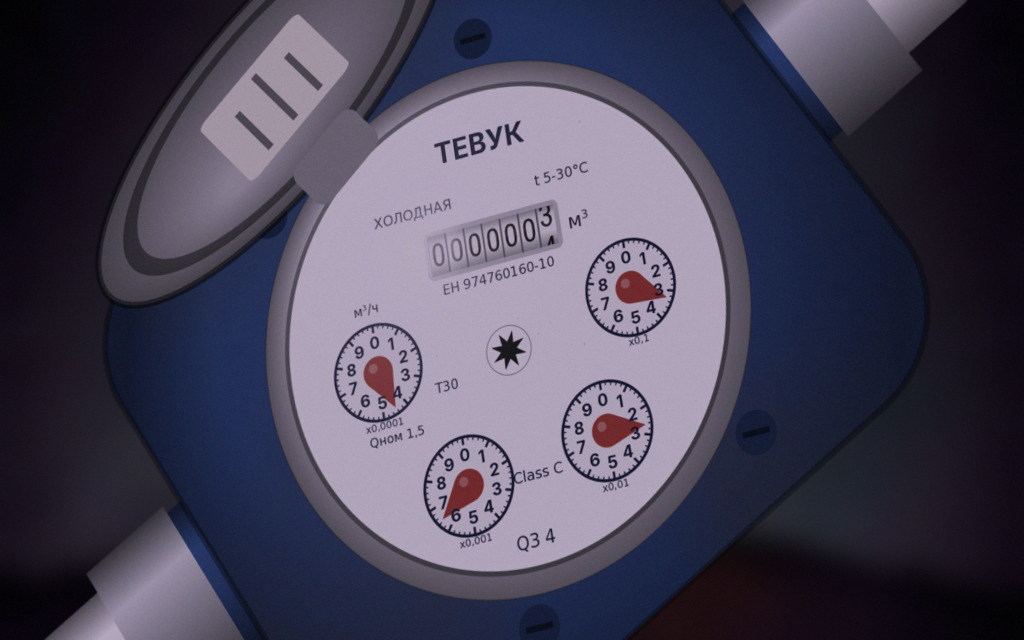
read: **3.3264** m³
